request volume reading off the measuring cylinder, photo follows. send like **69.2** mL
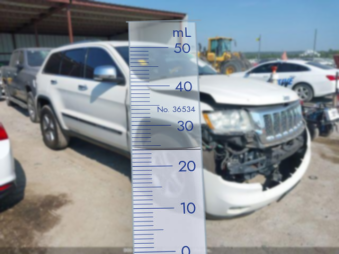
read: **24** mL
